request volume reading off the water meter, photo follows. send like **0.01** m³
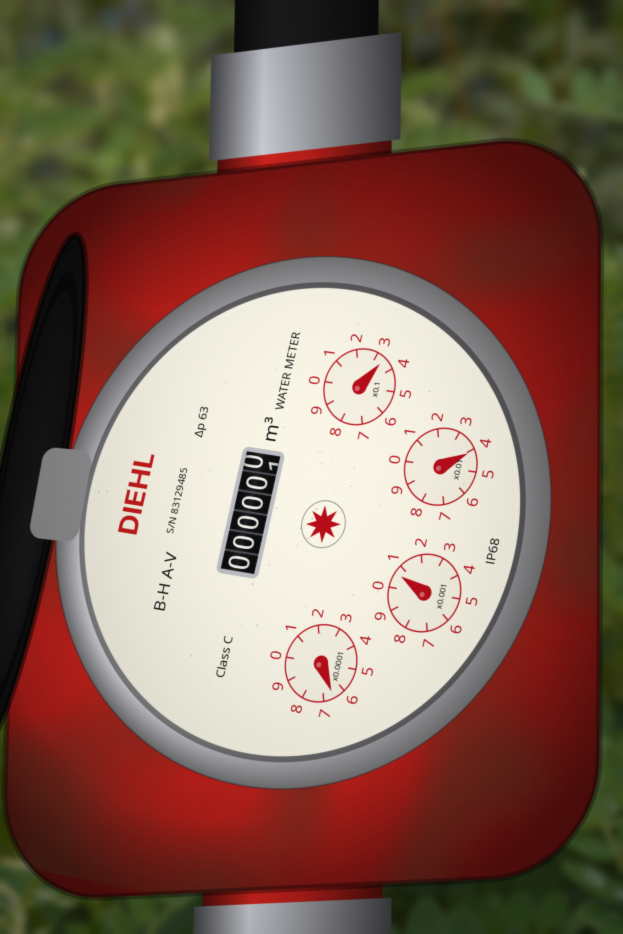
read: **0.3406** m³
